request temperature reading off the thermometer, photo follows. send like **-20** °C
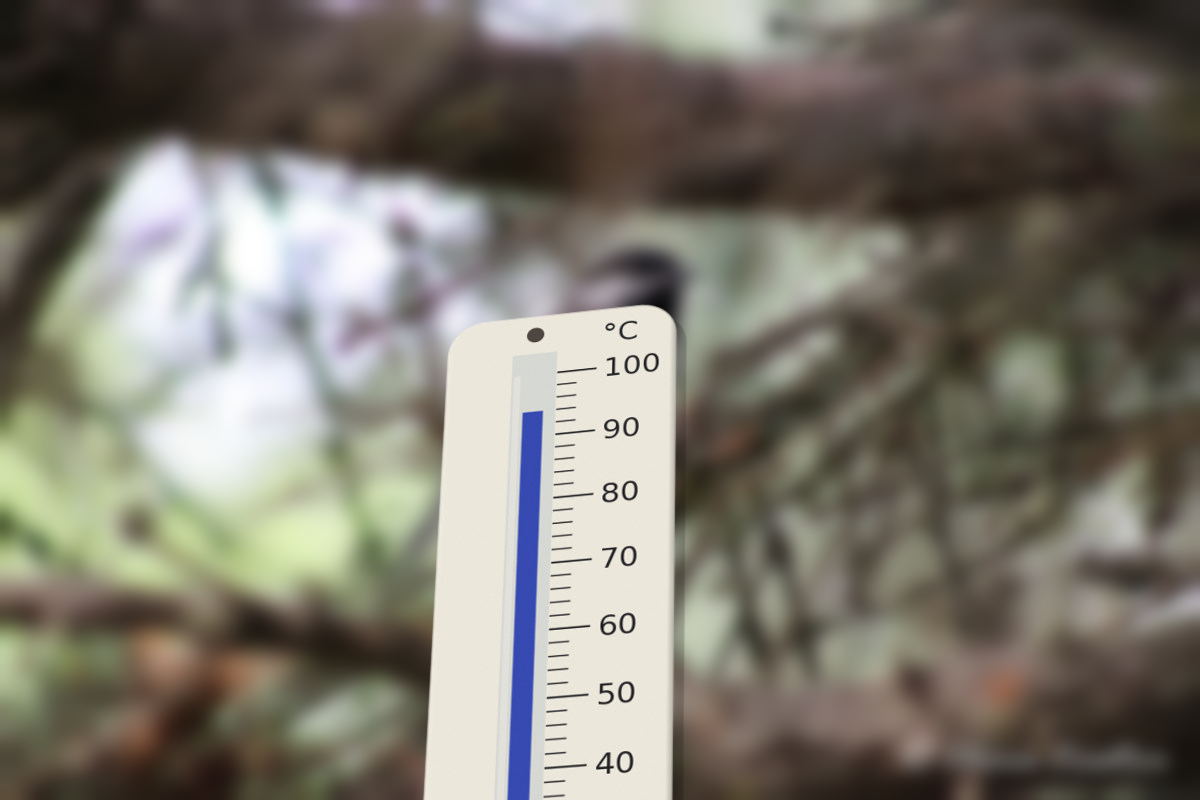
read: **94** °C
